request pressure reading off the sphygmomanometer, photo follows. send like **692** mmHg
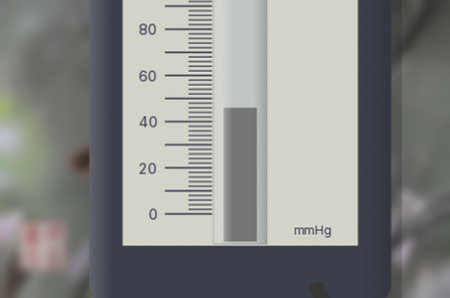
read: **46** mmHg
